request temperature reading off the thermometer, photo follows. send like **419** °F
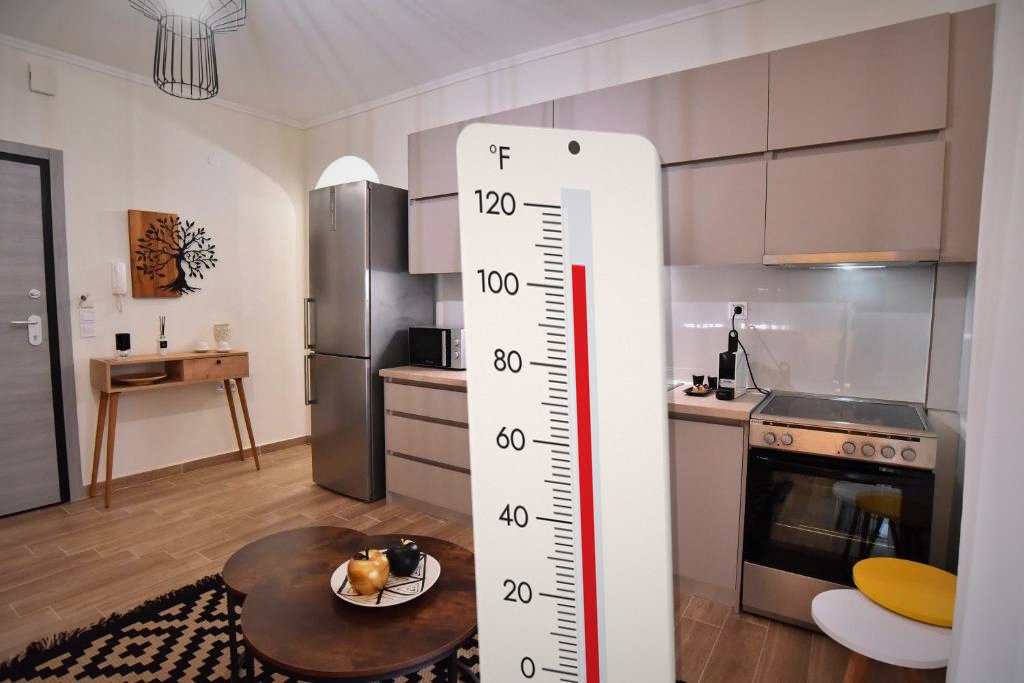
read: **106** °F
